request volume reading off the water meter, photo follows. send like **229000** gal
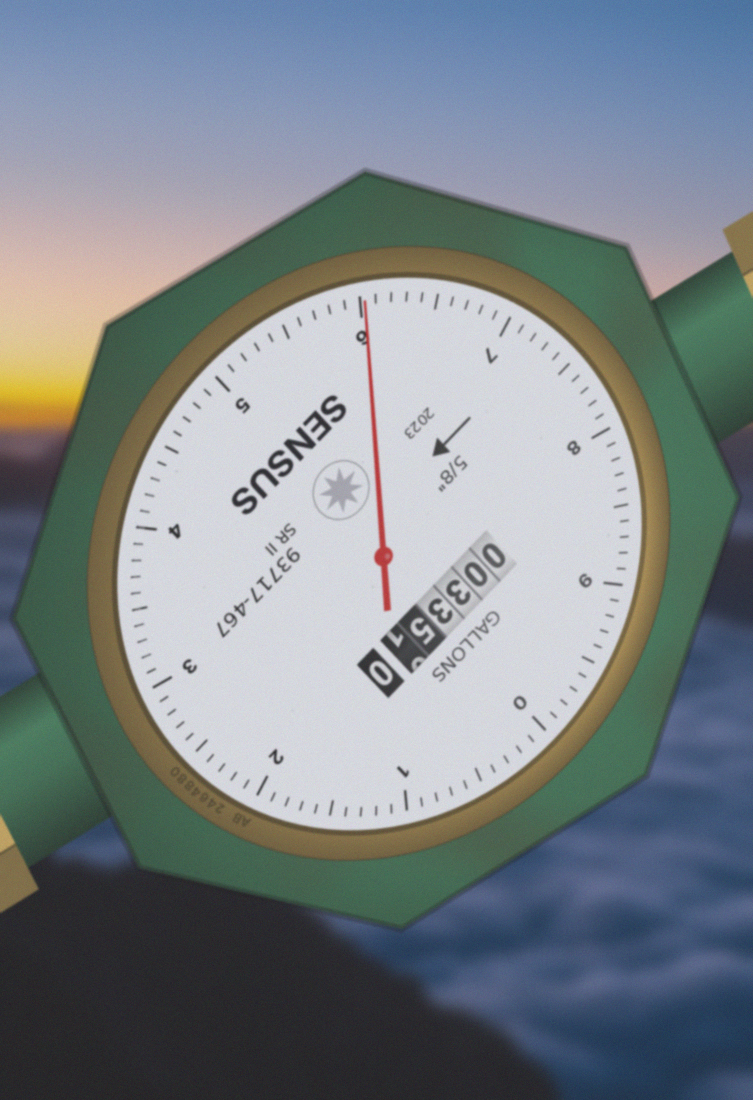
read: **33506.0** gal
